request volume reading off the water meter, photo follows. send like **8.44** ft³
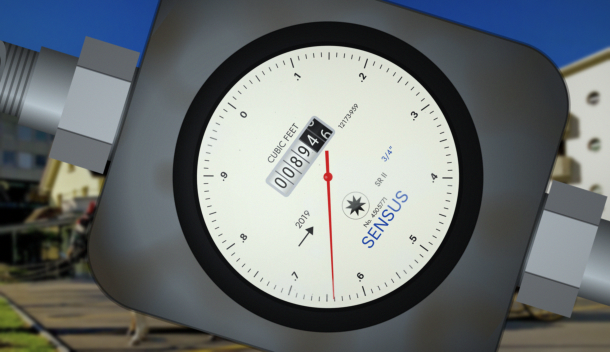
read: **8945.64** ft³
